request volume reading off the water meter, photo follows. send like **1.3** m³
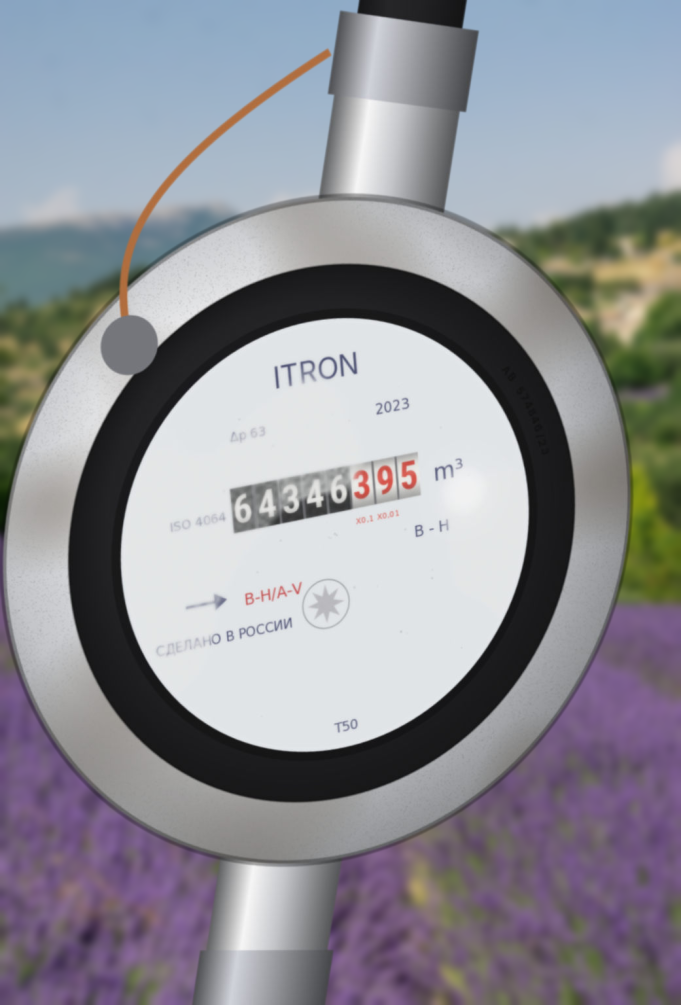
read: **64346.395** m³
